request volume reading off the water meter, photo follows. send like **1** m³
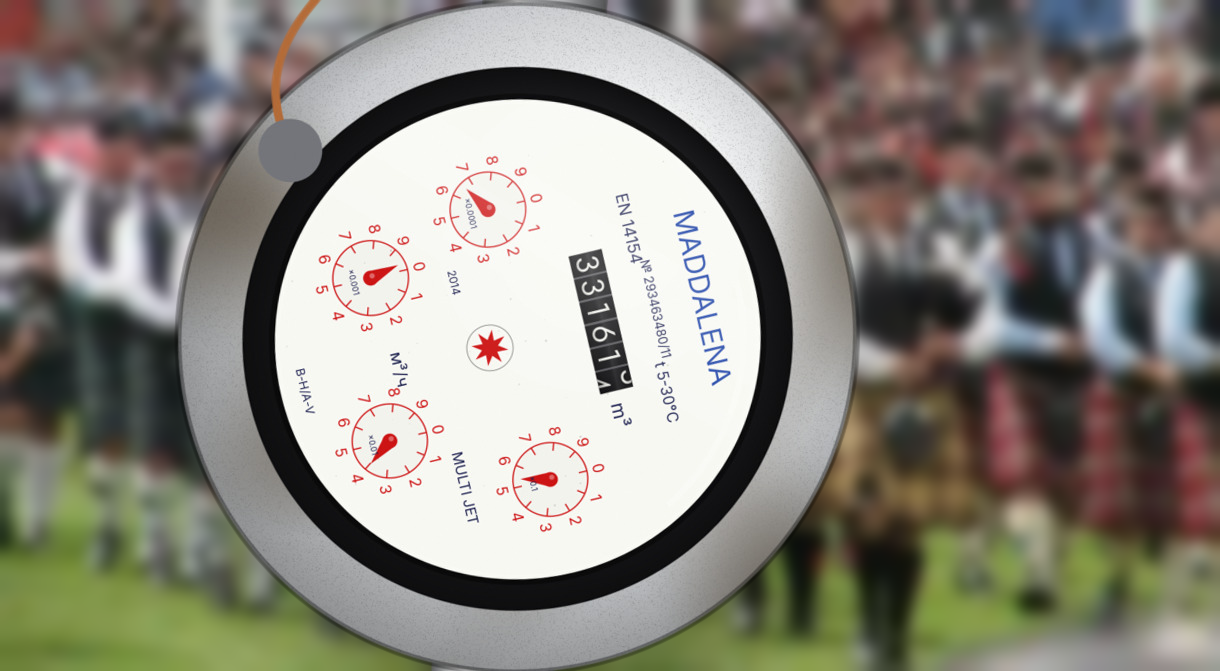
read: **331613.5396** m³
